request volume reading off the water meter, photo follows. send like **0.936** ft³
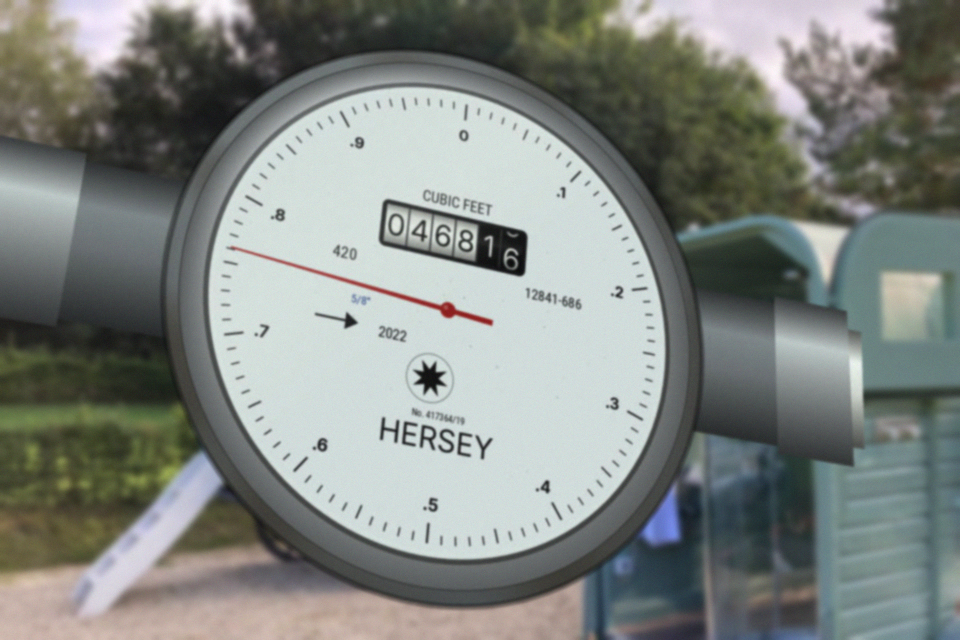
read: **46815.76** ft³
